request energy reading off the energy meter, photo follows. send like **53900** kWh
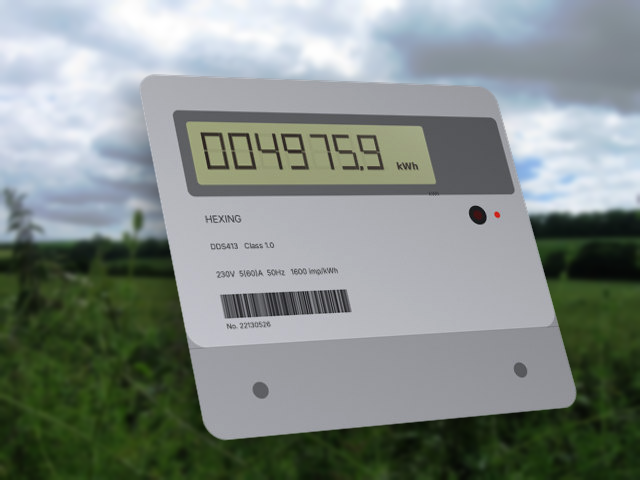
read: **4975.9** kWh
